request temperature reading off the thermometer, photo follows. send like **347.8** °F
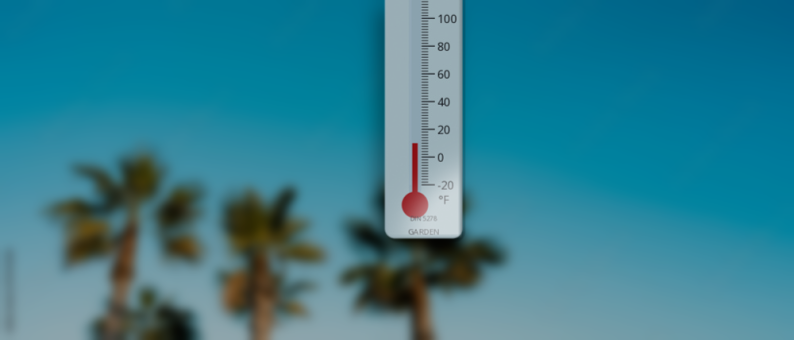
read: **10** °F
